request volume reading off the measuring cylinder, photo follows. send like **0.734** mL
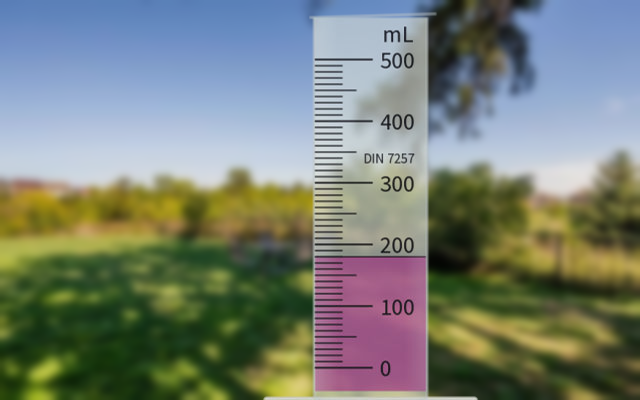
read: **180** mL
